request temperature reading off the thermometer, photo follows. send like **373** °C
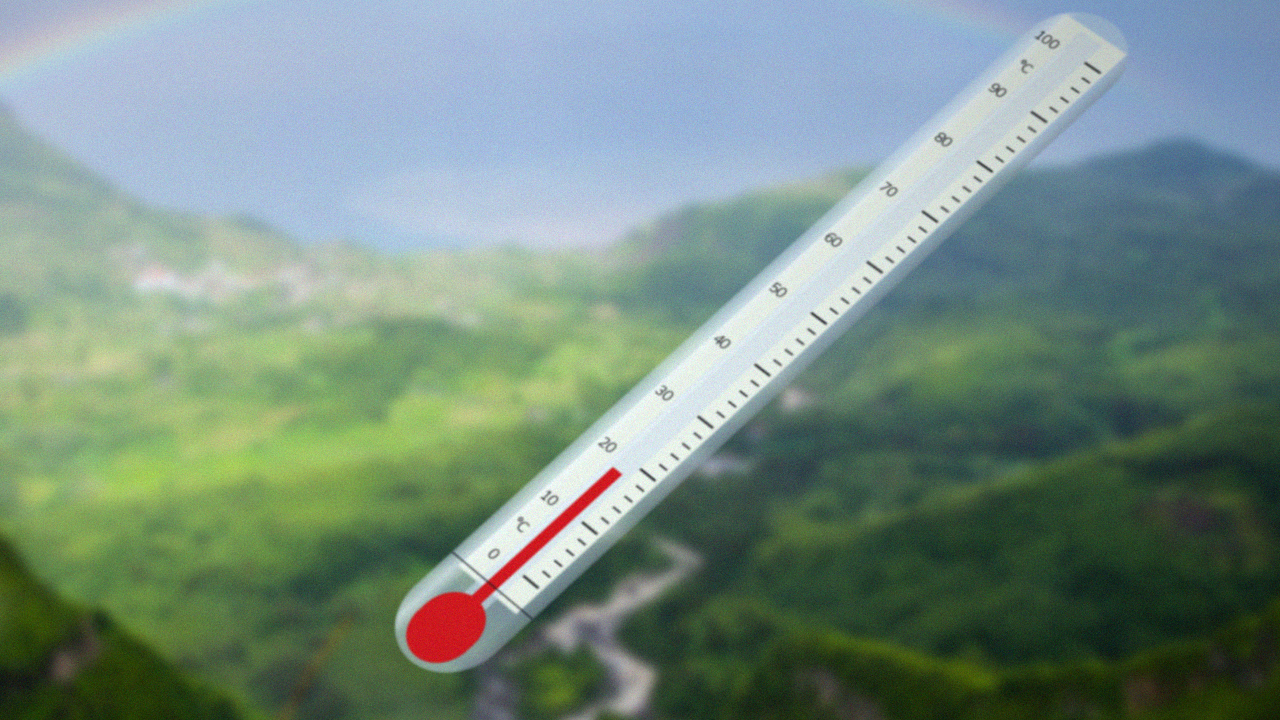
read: **18** °C
